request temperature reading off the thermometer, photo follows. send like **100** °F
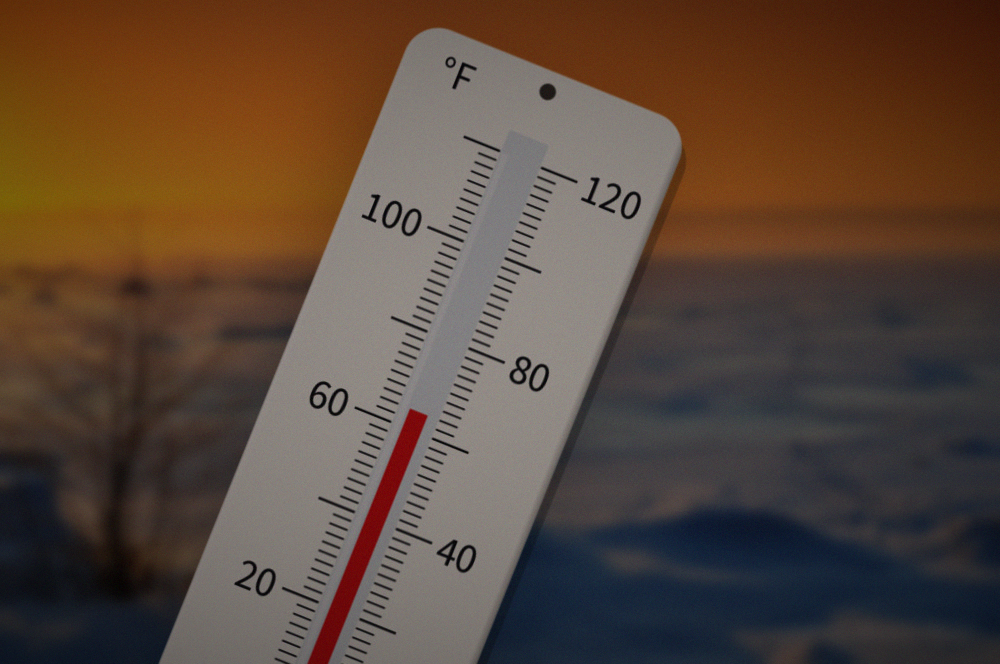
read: **64** °F
